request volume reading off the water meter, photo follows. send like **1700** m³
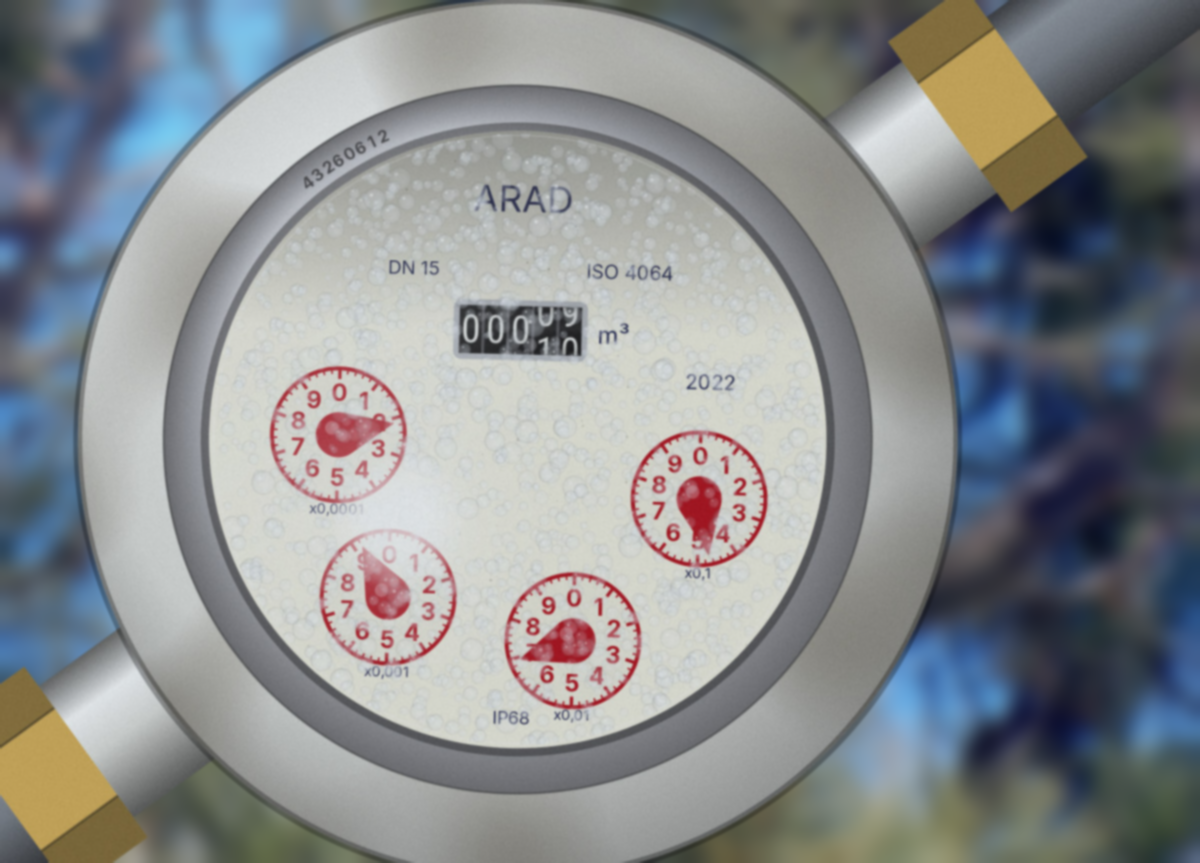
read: **9.4692** m³
